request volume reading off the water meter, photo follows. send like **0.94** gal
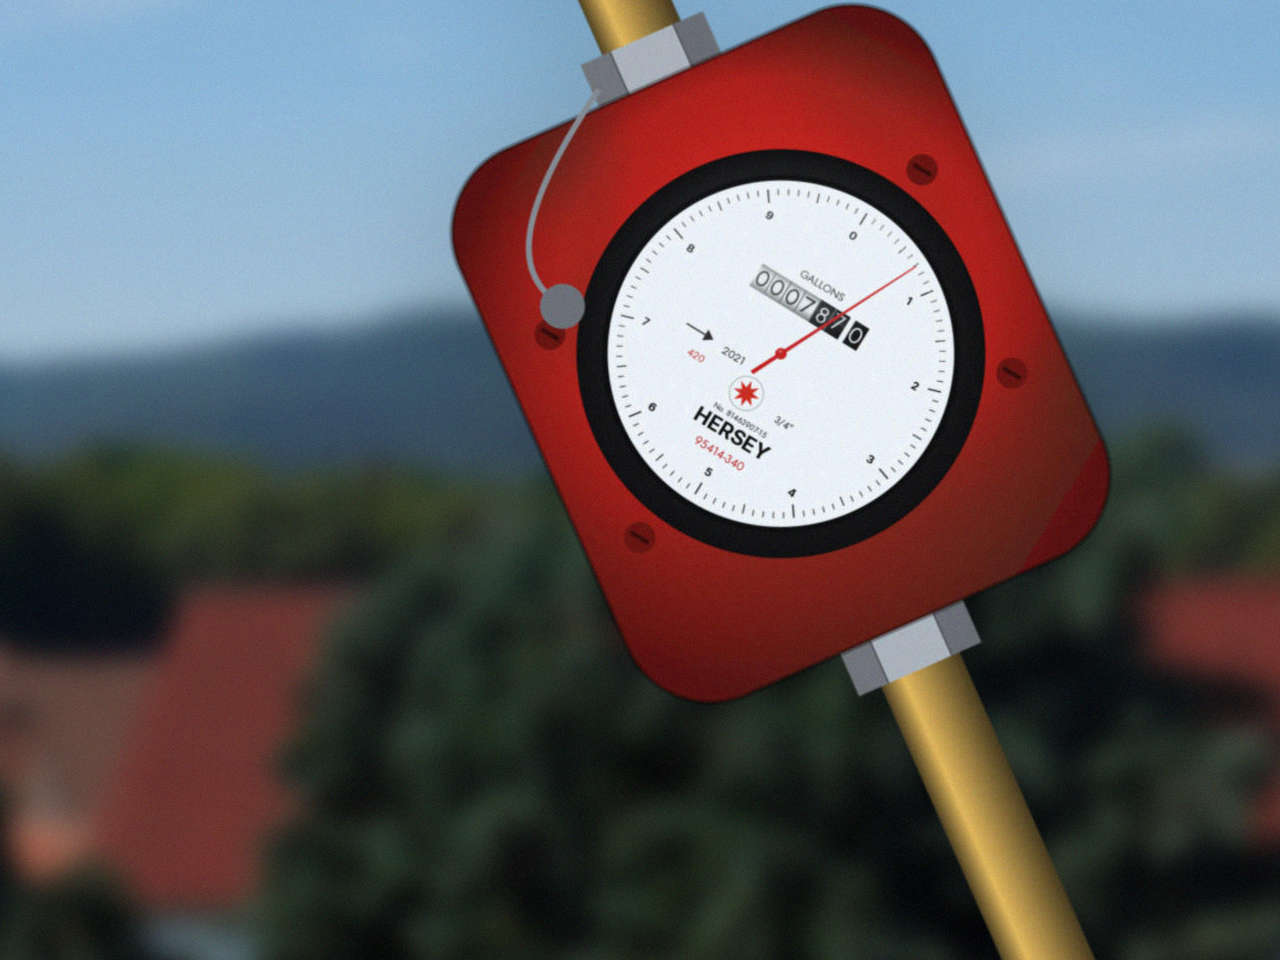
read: **7870.7** gal
